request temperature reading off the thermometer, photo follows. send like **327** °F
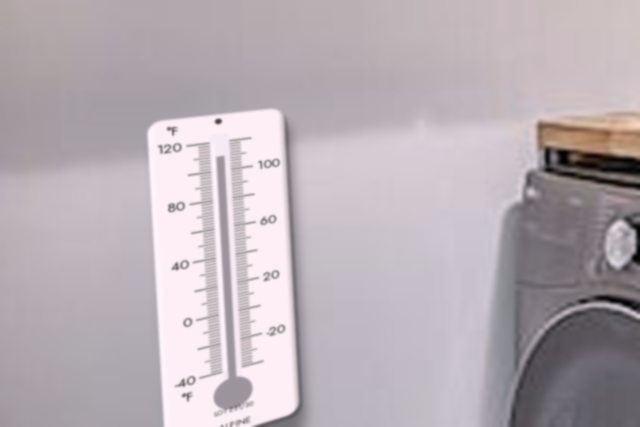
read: **110** °F
